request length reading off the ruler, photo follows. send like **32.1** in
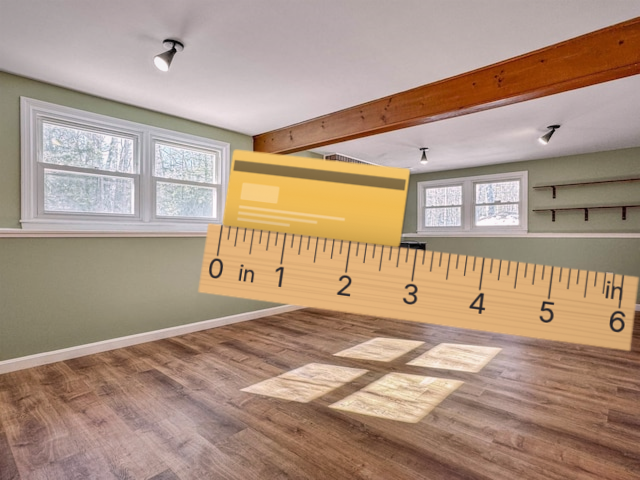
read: **2.75** in
